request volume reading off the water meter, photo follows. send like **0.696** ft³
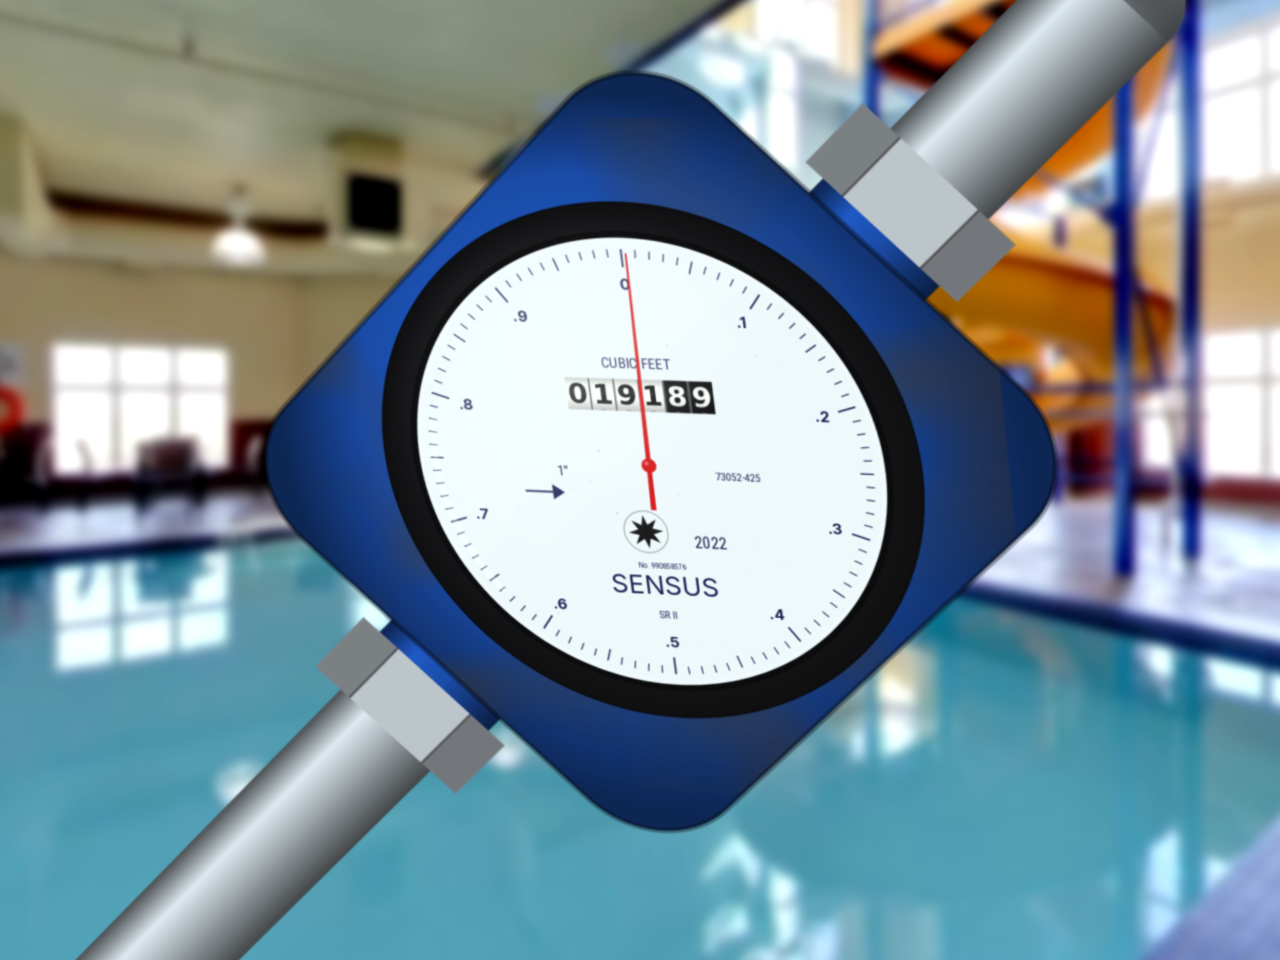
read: **19189.00** ft³
